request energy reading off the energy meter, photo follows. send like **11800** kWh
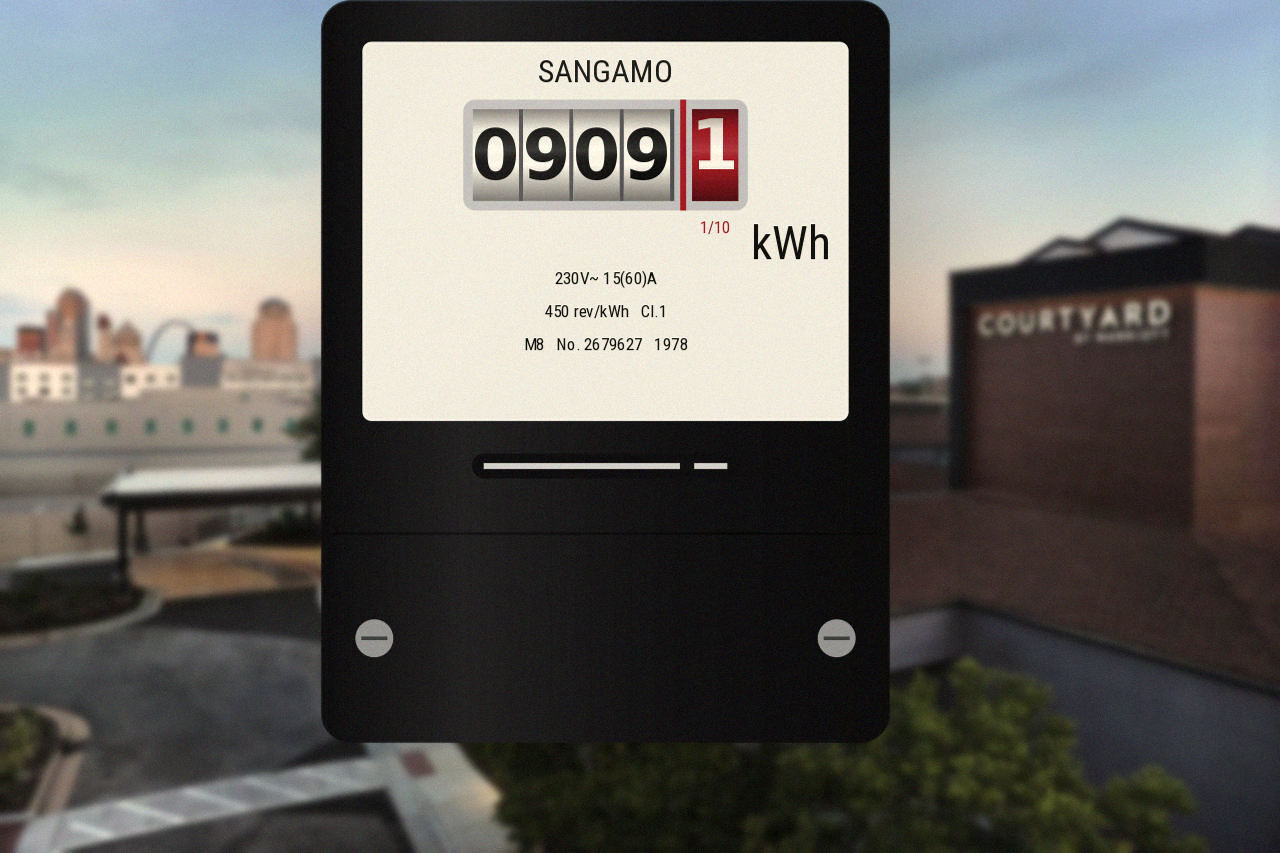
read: **909.1** kWh
